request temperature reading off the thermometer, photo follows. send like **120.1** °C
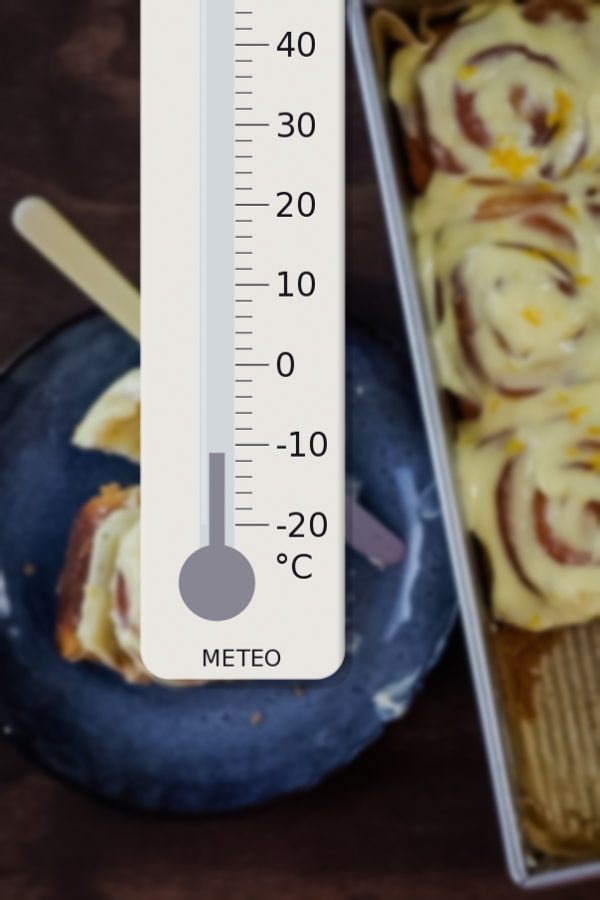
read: **-11** °C
